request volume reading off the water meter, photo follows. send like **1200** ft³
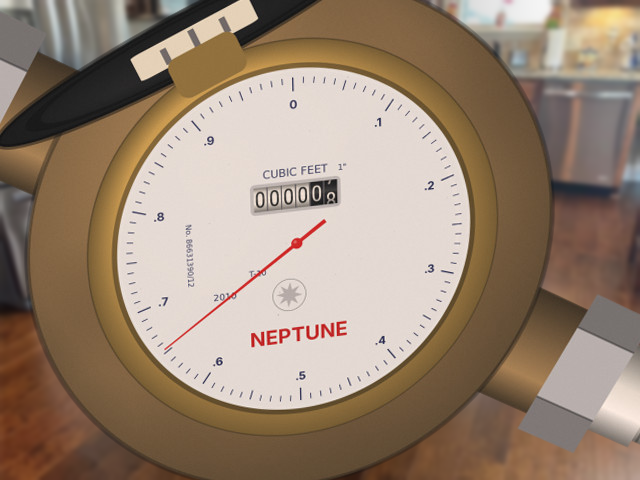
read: **7.65** ft³
